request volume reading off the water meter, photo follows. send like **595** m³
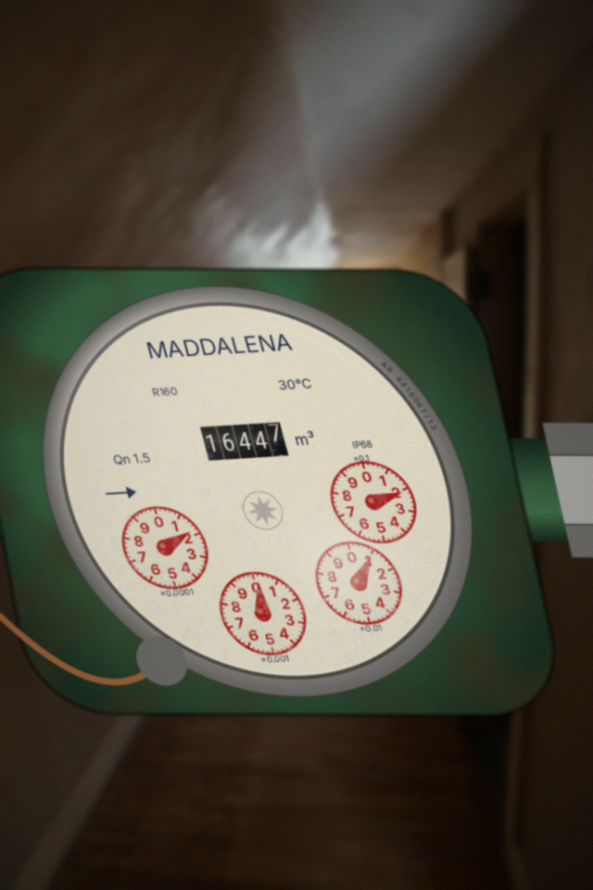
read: **16447.2101** m³
